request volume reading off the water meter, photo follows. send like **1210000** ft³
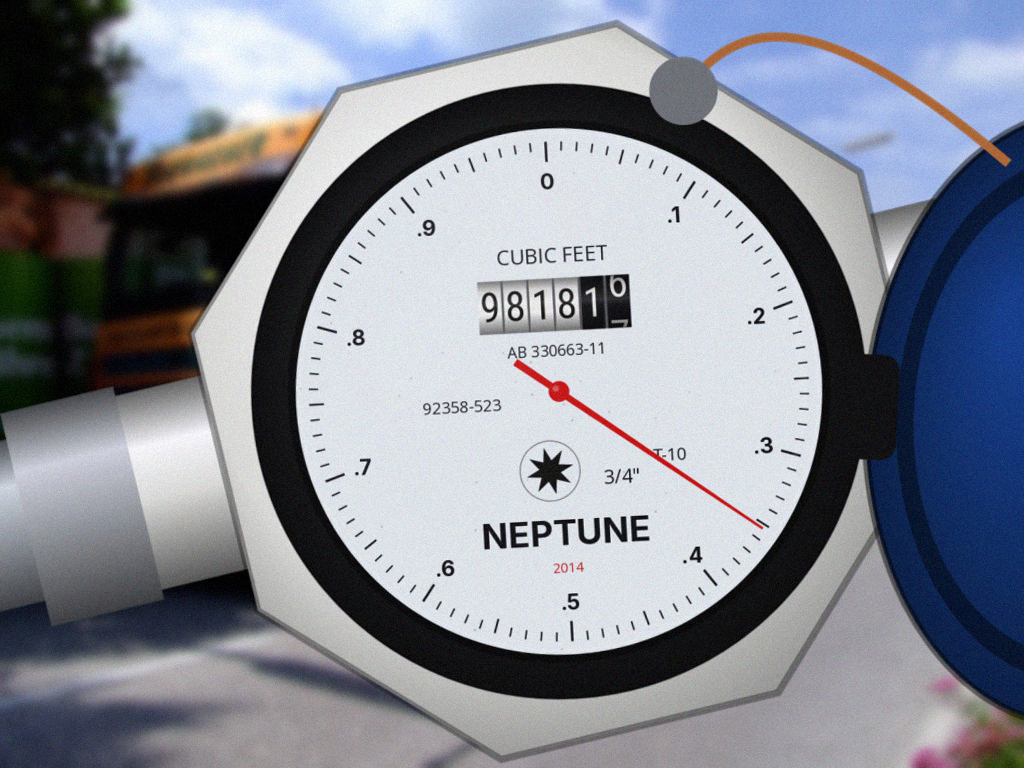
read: **981816.35** ft³
